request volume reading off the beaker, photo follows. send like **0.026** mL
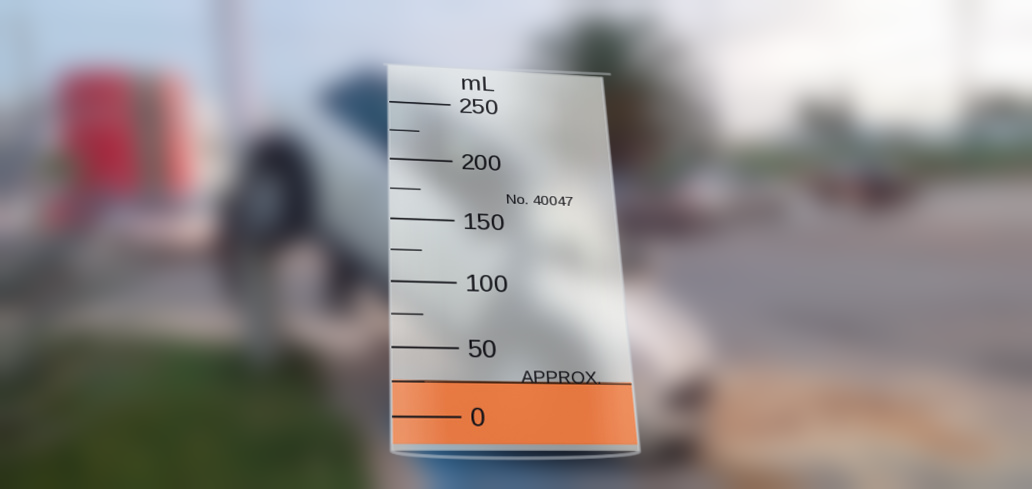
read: **25** mL
